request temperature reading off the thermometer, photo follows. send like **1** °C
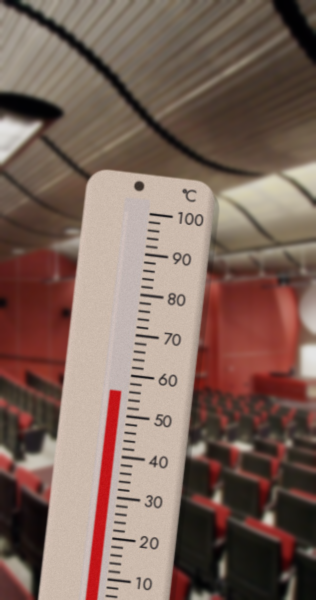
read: **56** °C
